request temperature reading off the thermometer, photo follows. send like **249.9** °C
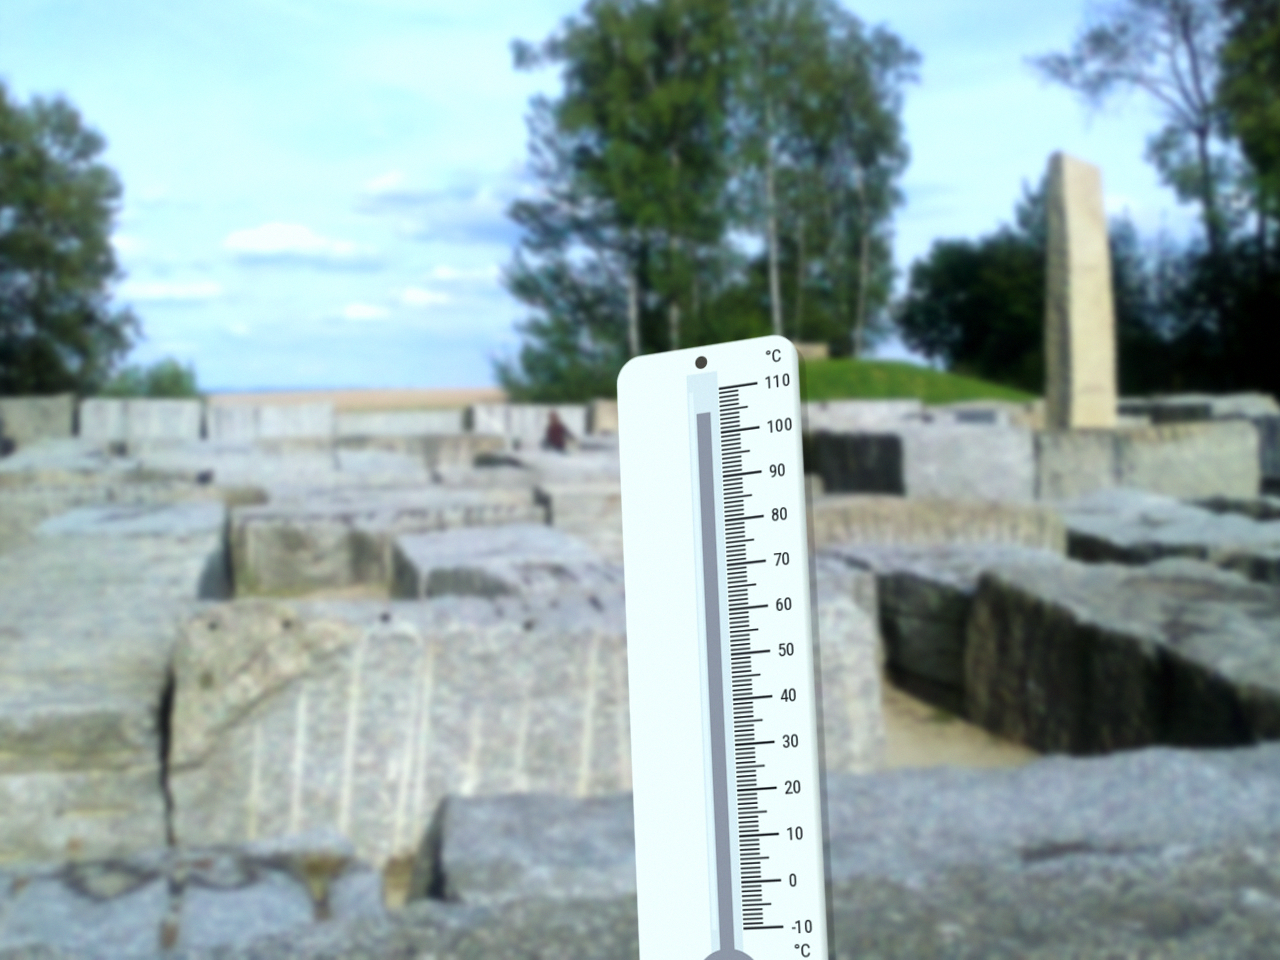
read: **105** °C
